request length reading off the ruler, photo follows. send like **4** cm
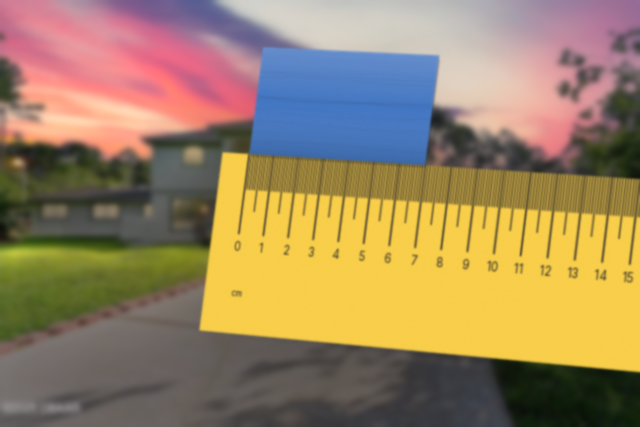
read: **7** cm
